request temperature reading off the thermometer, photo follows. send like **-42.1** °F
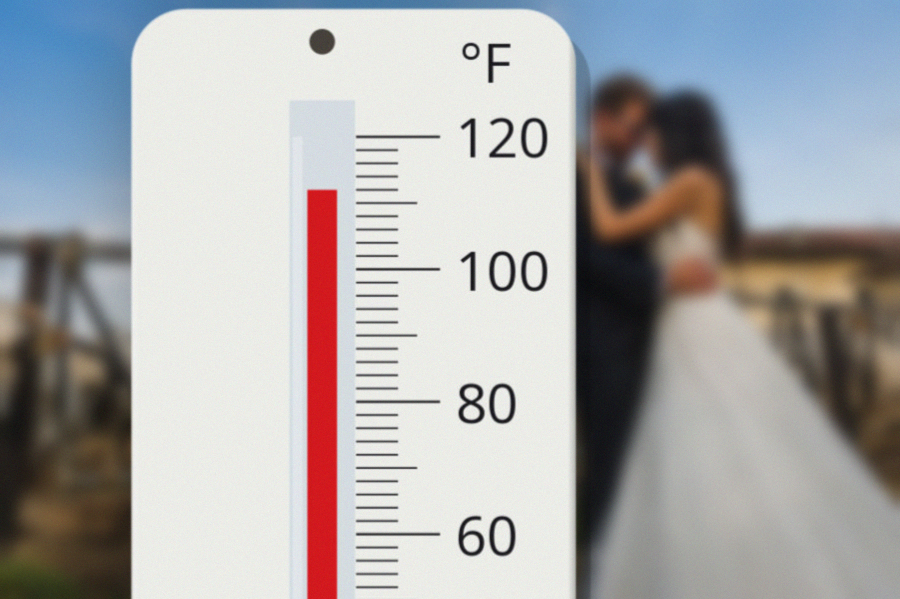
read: **112** °F
